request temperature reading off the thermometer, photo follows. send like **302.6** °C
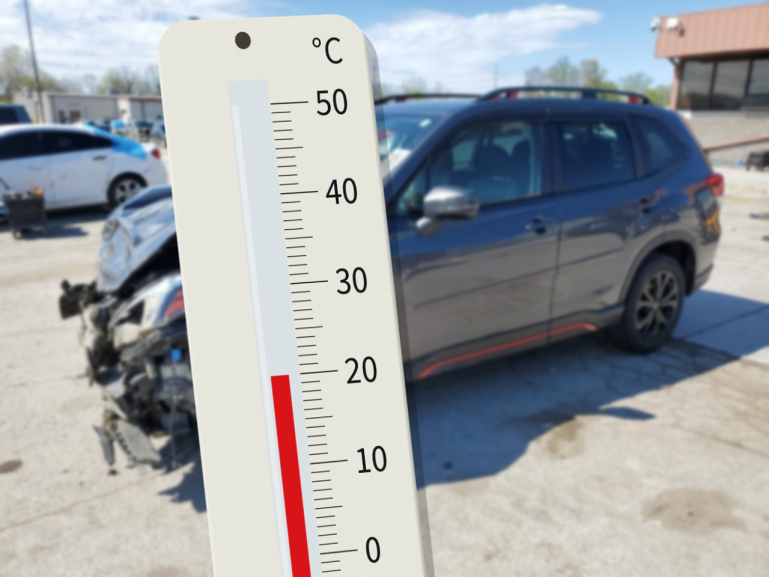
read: **20** °C
